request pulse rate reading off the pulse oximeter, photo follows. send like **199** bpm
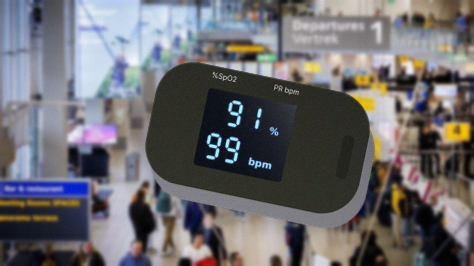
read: **99** bpm
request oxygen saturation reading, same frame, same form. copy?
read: **91** %
